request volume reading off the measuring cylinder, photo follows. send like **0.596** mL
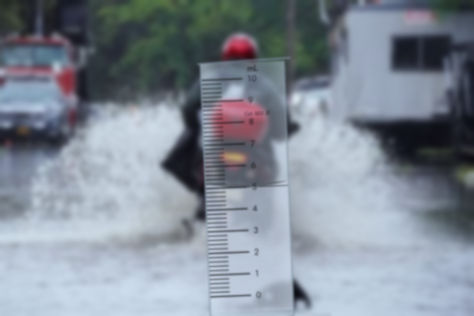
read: **5** mL
